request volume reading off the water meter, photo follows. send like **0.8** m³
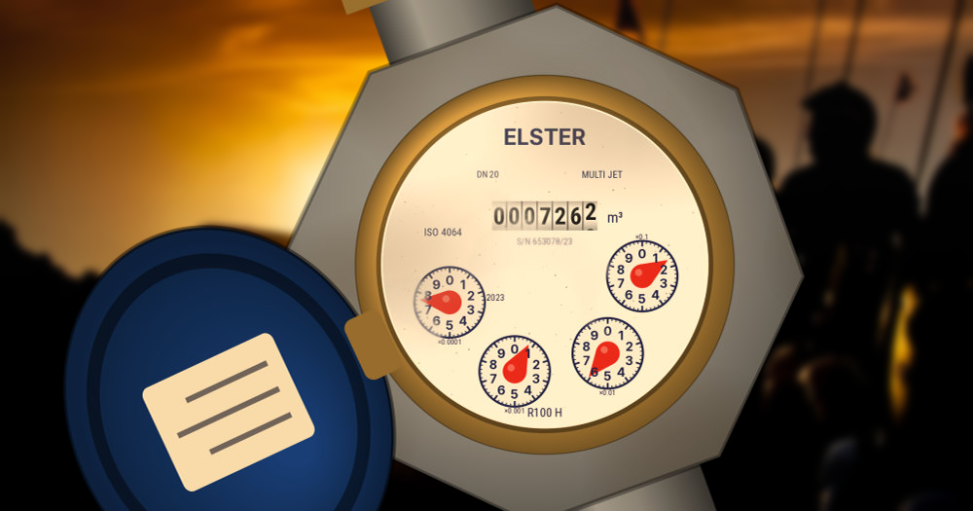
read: **7262.1607** m³
